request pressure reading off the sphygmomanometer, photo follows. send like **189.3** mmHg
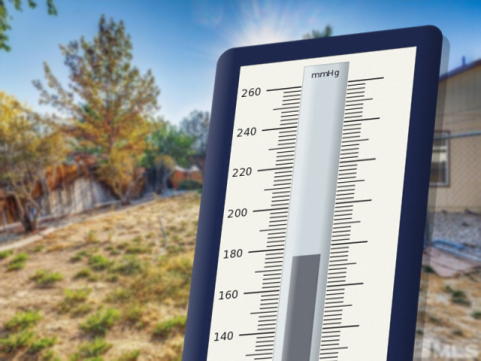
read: **176** mmHg
